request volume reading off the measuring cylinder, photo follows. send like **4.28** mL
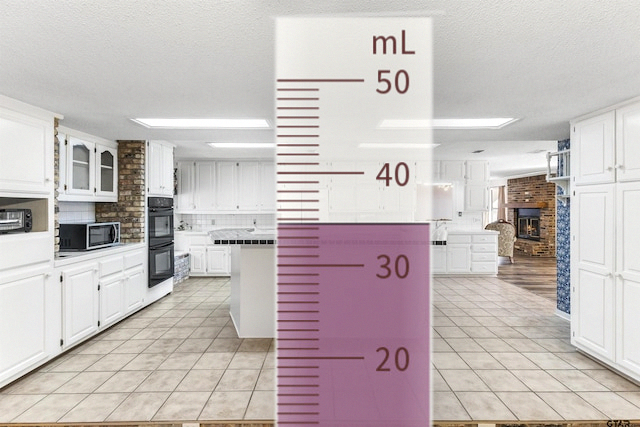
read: **34.5** mL
